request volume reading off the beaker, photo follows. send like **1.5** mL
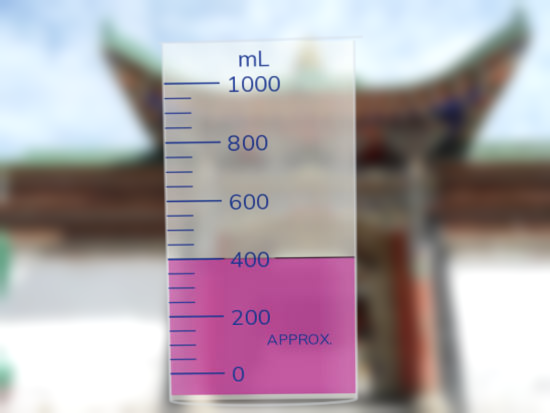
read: **400** mL
